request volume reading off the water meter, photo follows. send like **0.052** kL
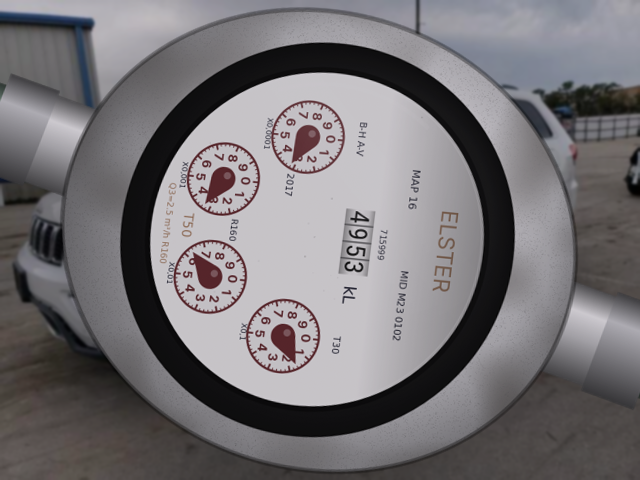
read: **4953.1633** kL
